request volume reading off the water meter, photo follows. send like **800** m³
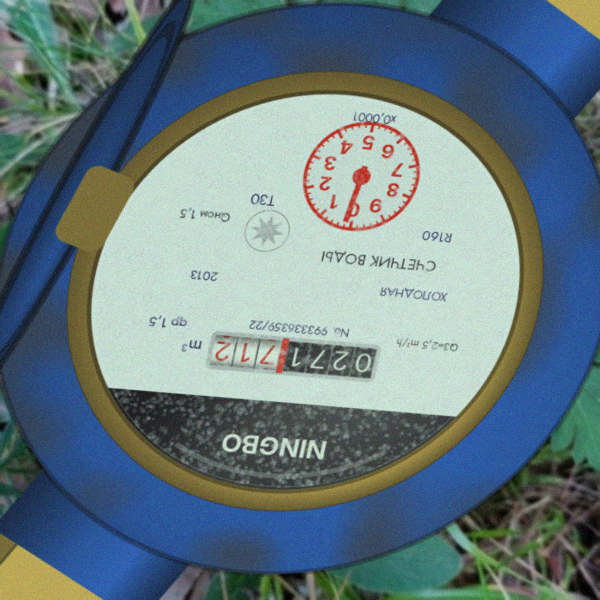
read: **271.7120** m³
